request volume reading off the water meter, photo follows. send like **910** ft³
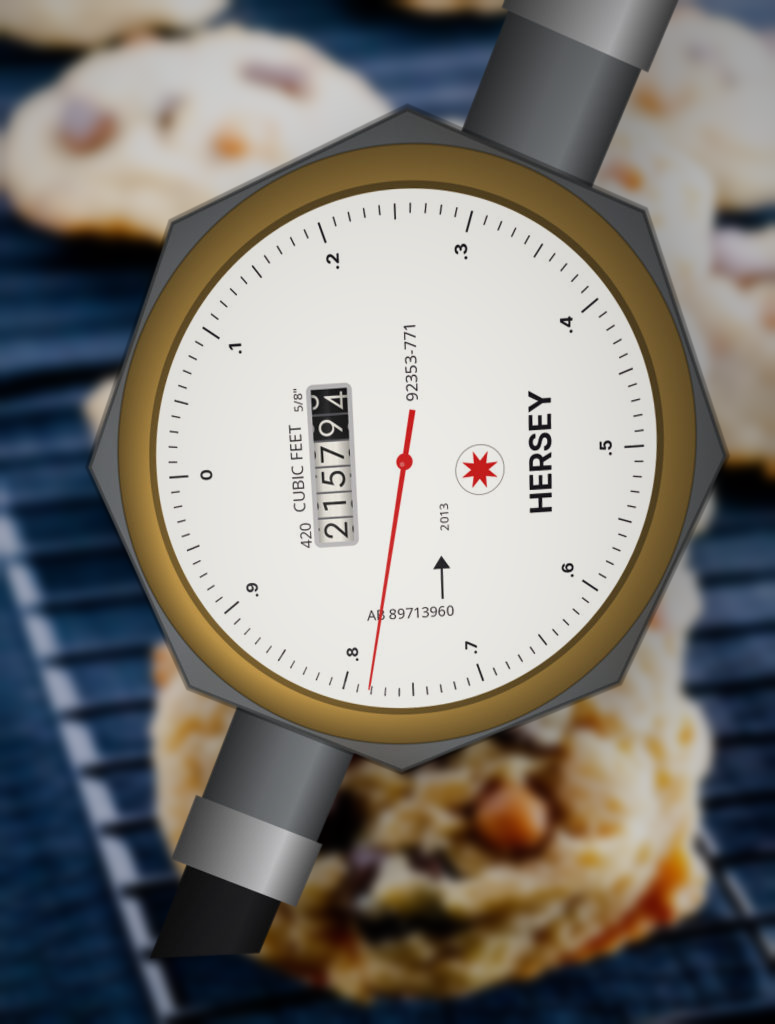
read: **215793.78** ft³
